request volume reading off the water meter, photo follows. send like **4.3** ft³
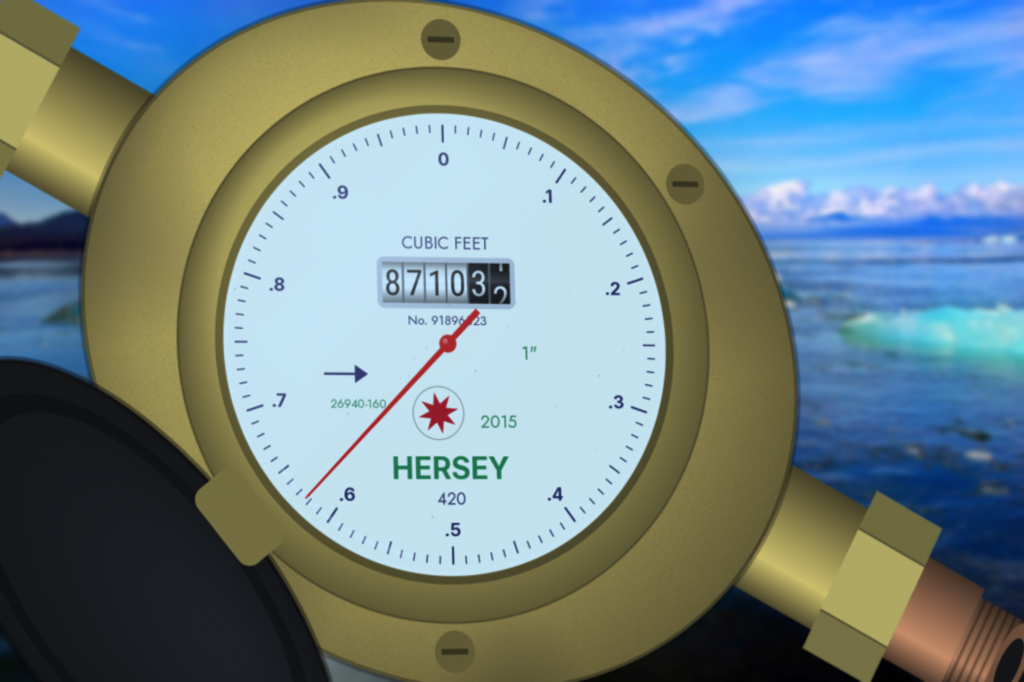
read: **871031.62** ft³
